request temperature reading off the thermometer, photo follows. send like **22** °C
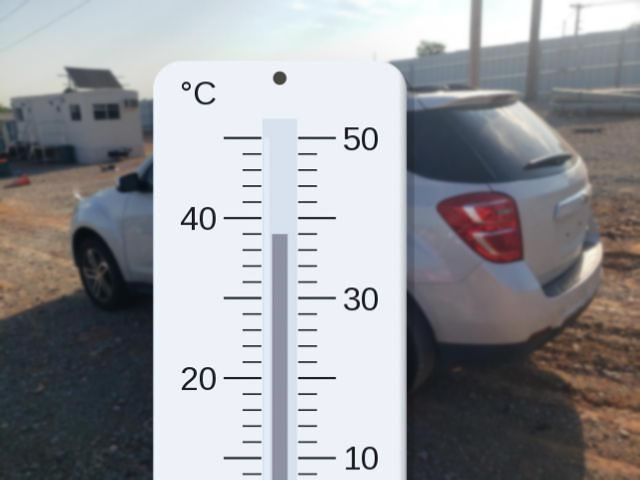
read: **38** °C
